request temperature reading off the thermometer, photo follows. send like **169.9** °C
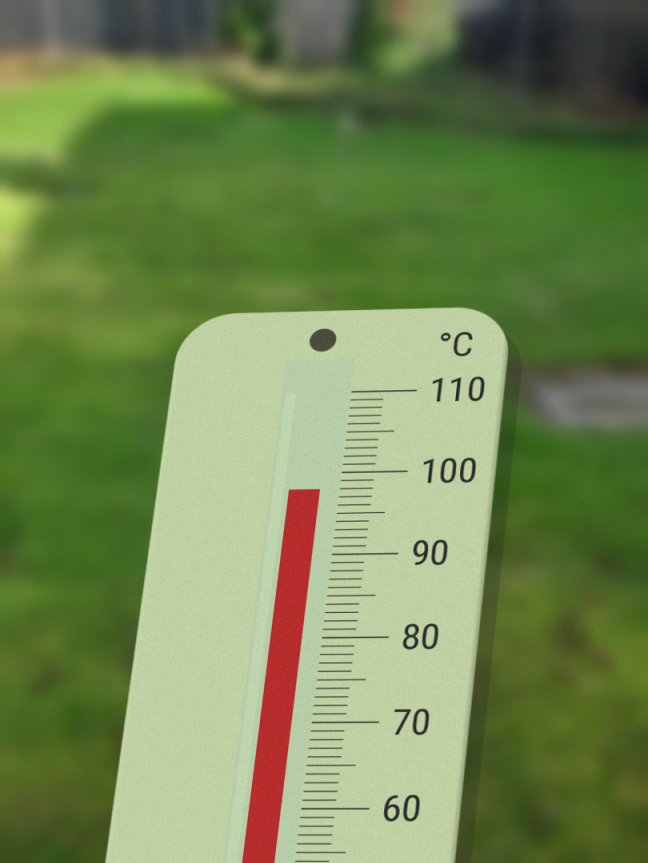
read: **98** °C
